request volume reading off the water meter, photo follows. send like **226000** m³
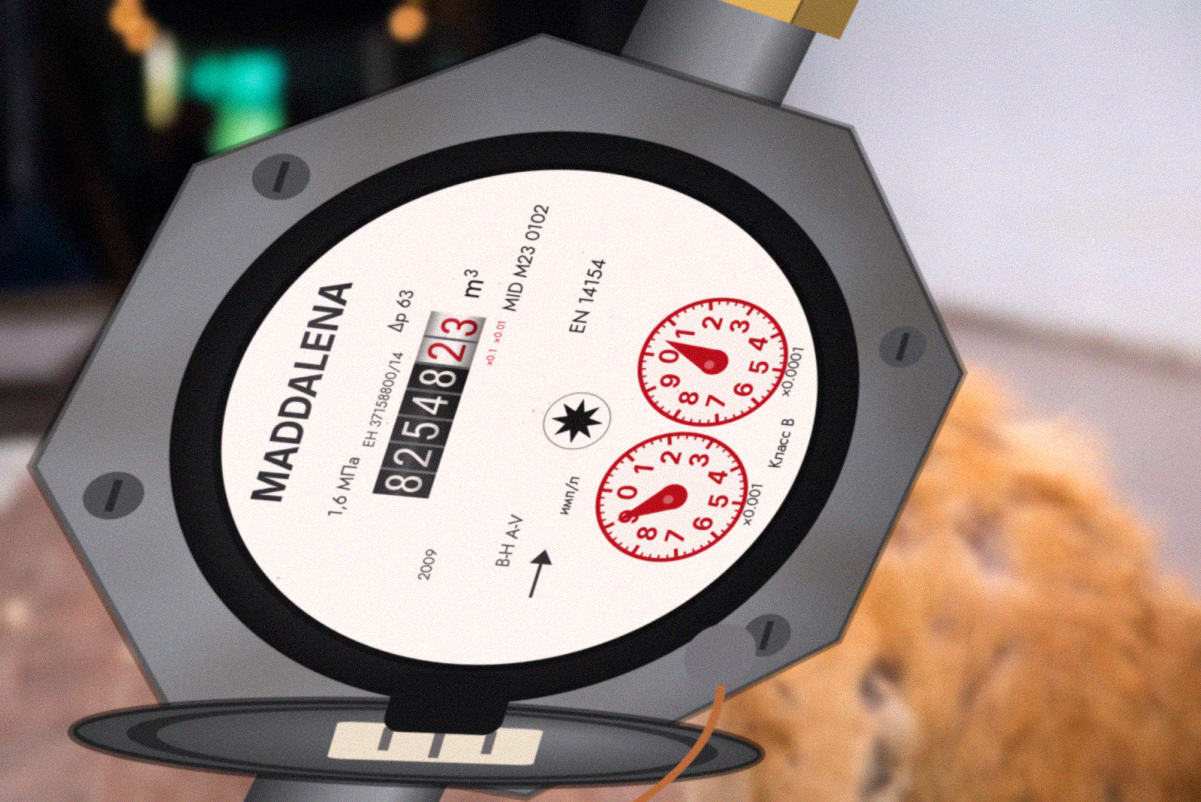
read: **82548.2290** m³
